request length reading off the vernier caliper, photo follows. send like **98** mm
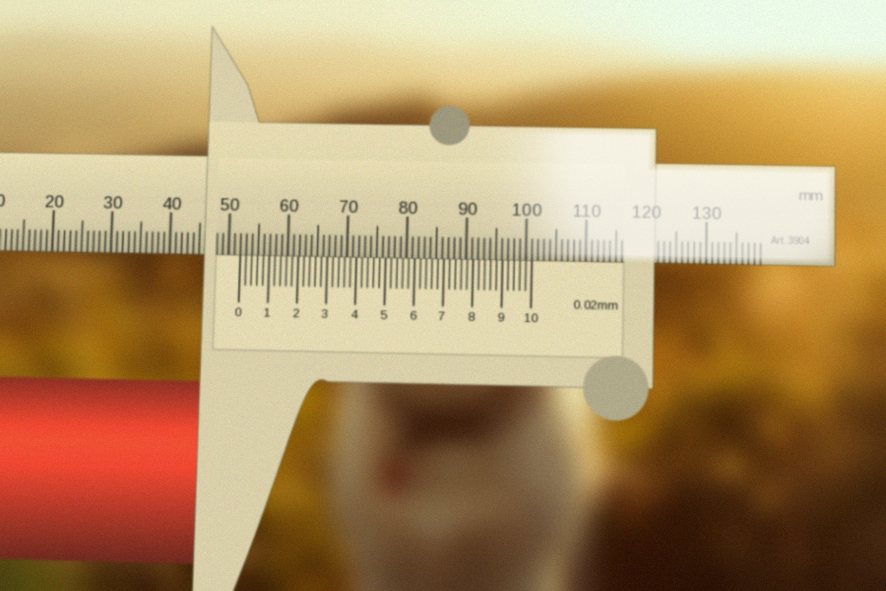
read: **52.0** mm
